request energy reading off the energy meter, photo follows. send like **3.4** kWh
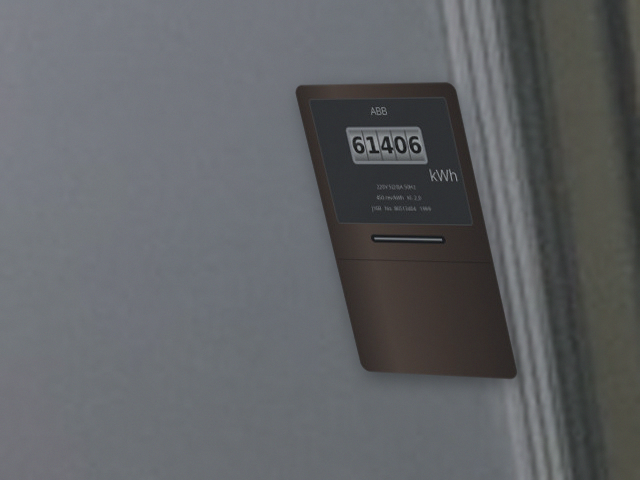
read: **61406** kWh
